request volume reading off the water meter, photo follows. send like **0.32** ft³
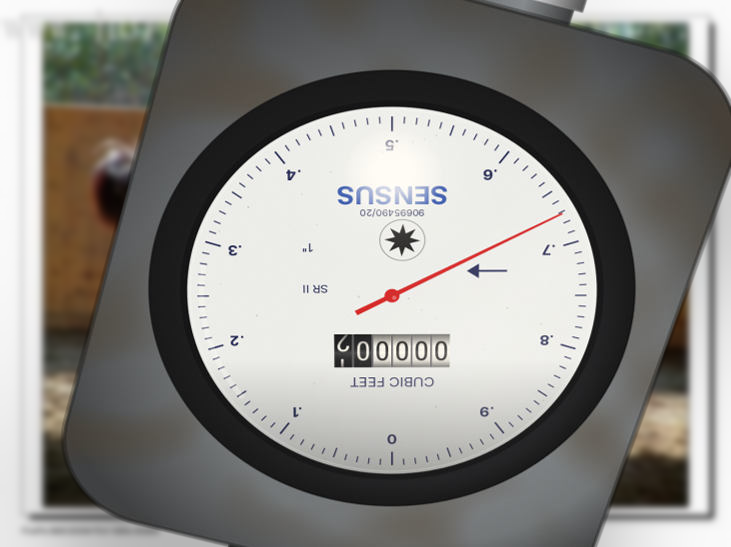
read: **1.67** ft³
